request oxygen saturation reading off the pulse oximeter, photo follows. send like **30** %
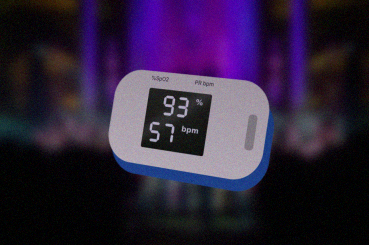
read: **93** %
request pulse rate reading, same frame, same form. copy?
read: **57** bpm
